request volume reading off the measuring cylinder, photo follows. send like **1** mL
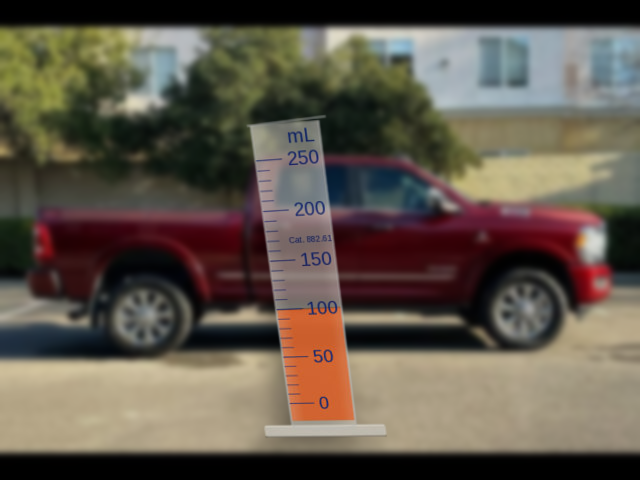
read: **100** mL
